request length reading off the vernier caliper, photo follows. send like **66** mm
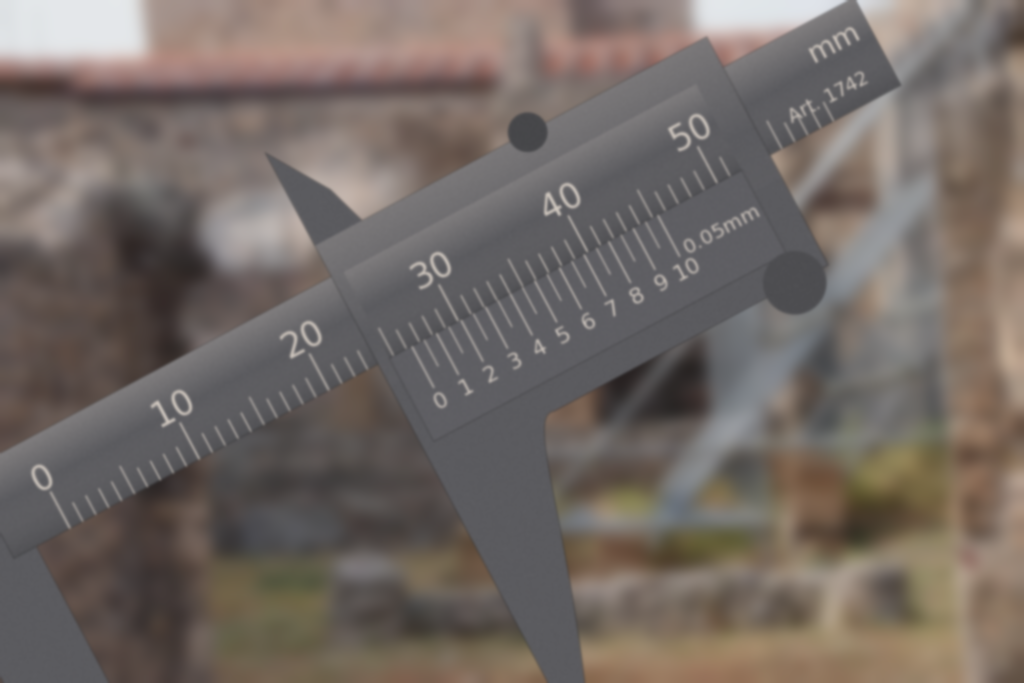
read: **26.4** mm
